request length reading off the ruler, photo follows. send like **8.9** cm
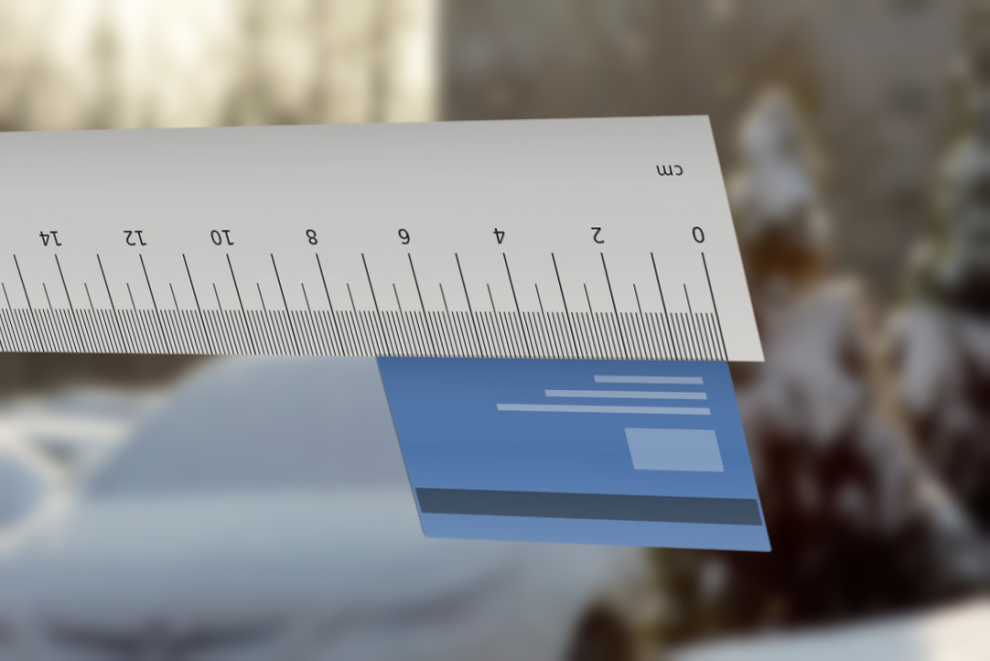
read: **7.3** cm
